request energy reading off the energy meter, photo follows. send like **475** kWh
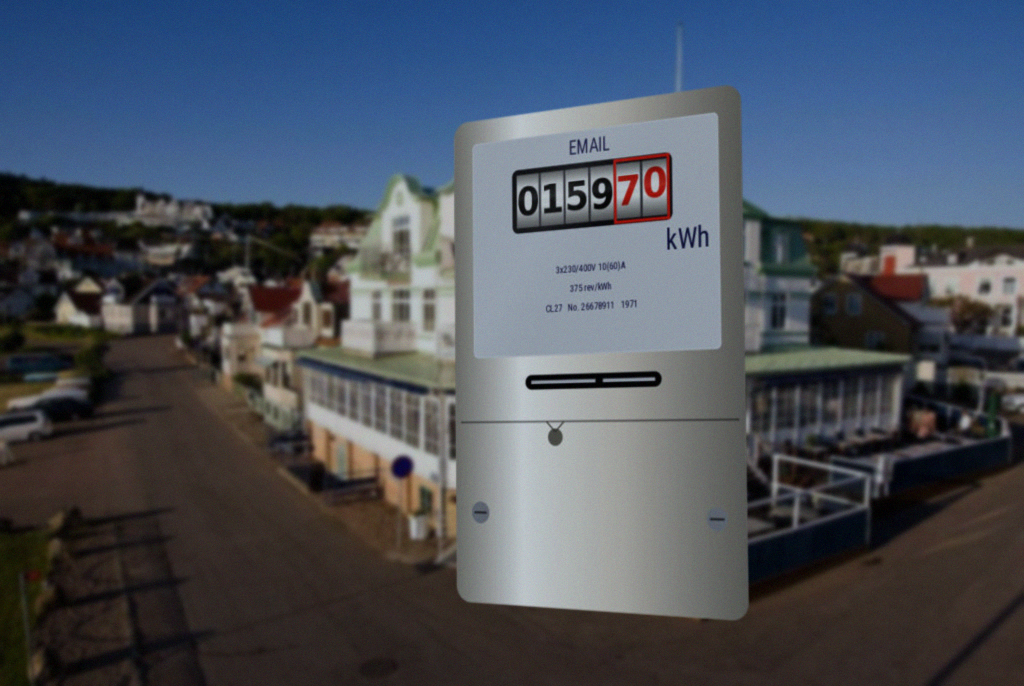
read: **159.70** kWh
